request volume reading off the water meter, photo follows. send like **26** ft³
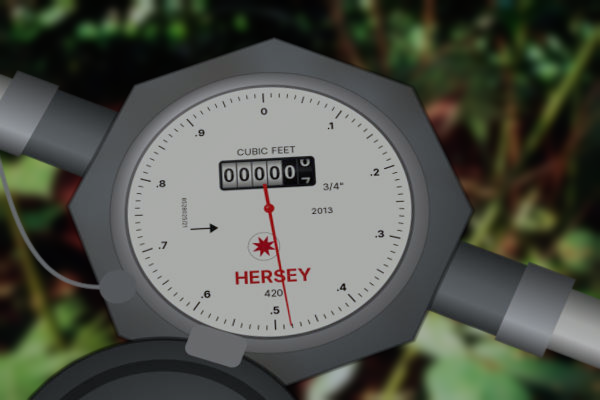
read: **6.48** ft³
